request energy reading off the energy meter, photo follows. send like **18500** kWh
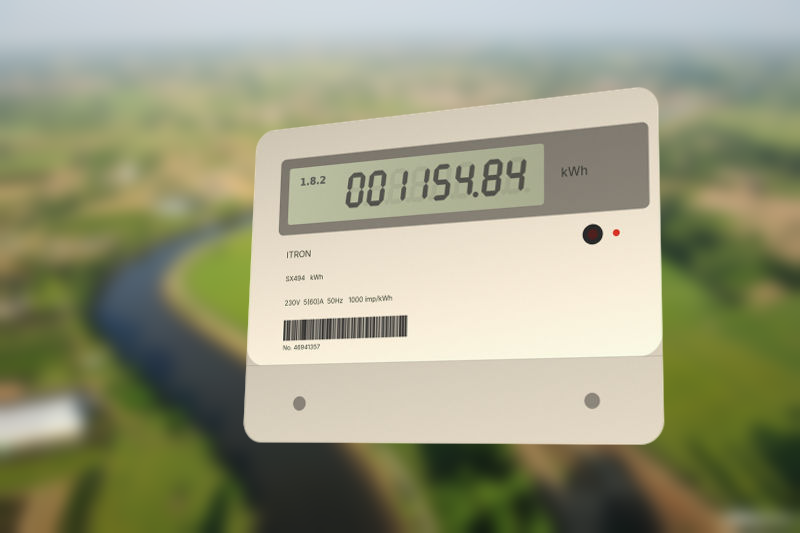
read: **1154.84** kWh
